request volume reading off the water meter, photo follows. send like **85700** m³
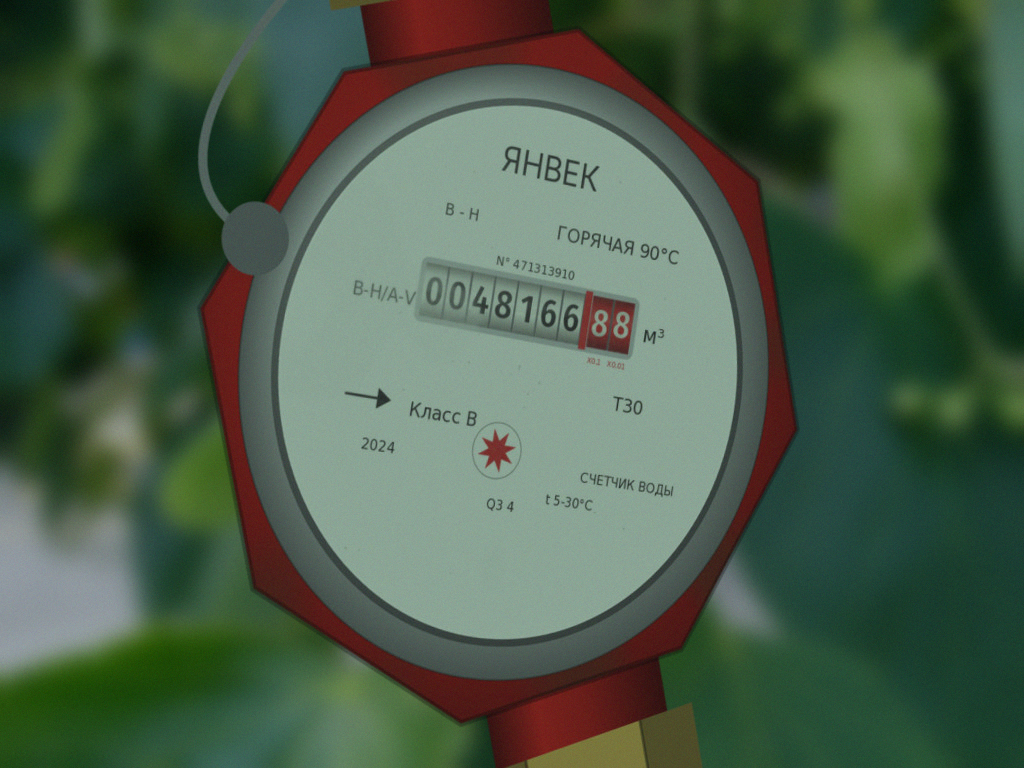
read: **48166.88** m³
